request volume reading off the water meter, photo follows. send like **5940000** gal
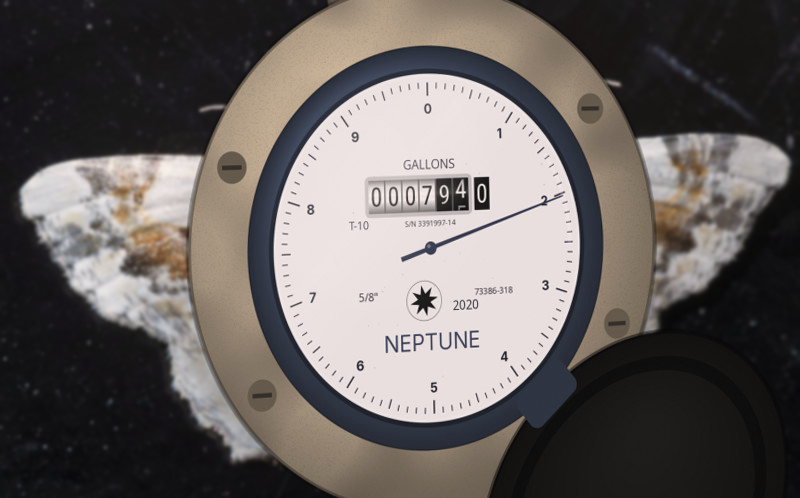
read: **7942.0** gal
